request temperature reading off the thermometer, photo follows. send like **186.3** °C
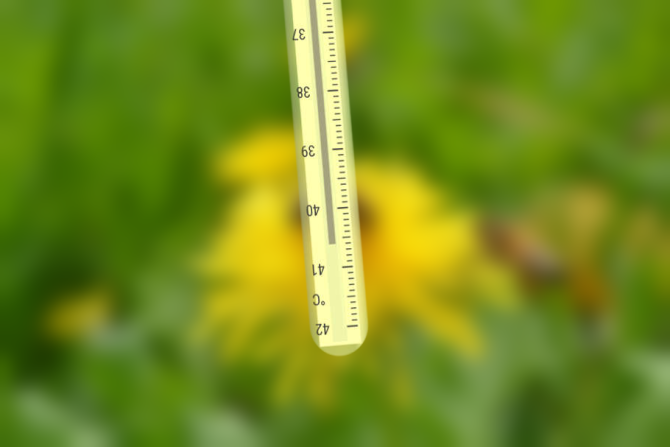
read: **40.6** °C
